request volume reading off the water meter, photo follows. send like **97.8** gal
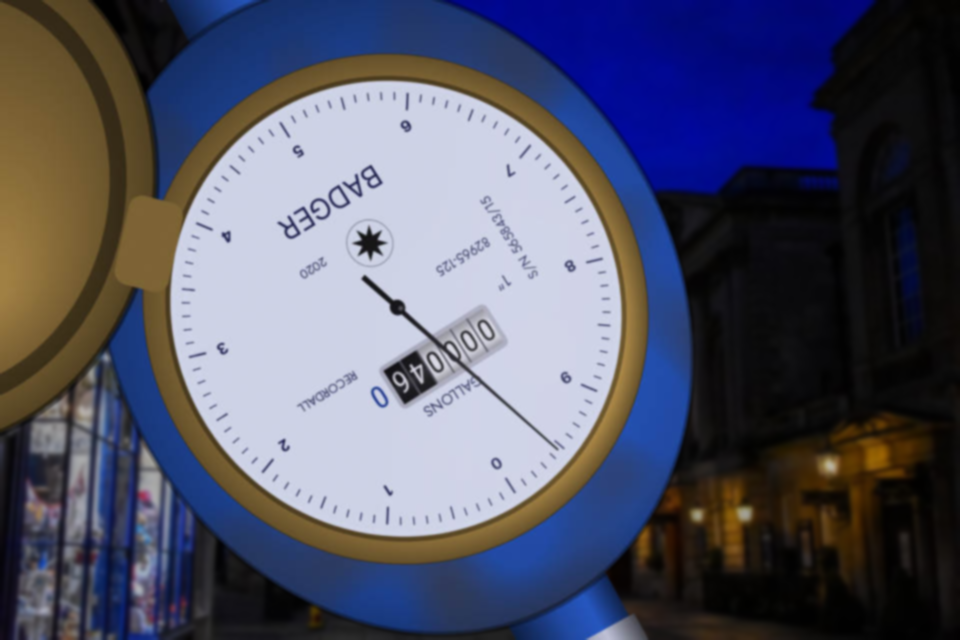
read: **459.5** gal
